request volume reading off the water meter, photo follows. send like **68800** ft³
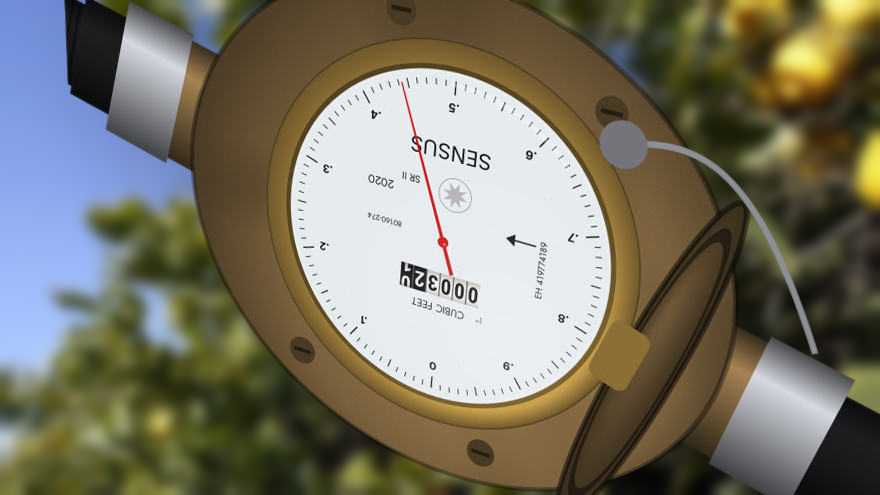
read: **320.44** ft³
